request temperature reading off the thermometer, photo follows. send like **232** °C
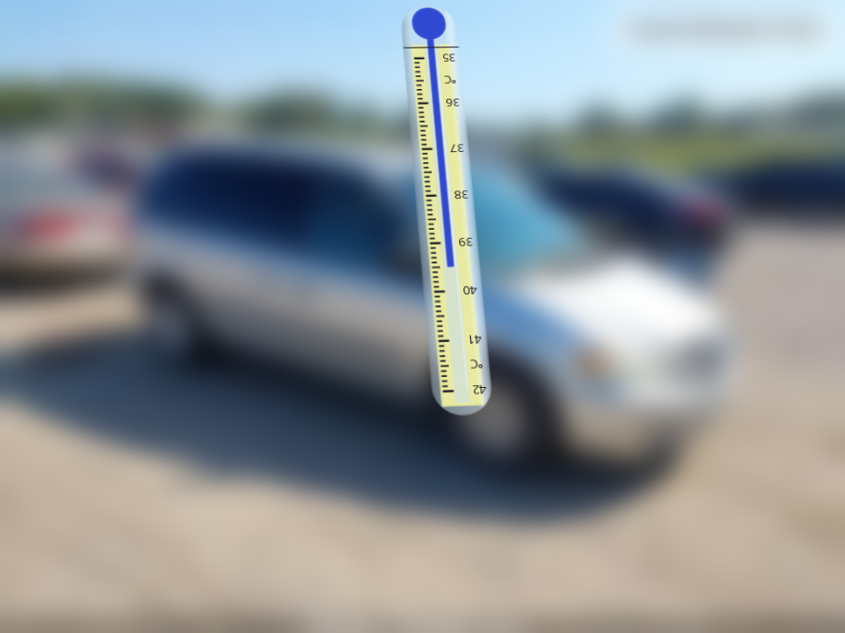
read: **39.5** °C
